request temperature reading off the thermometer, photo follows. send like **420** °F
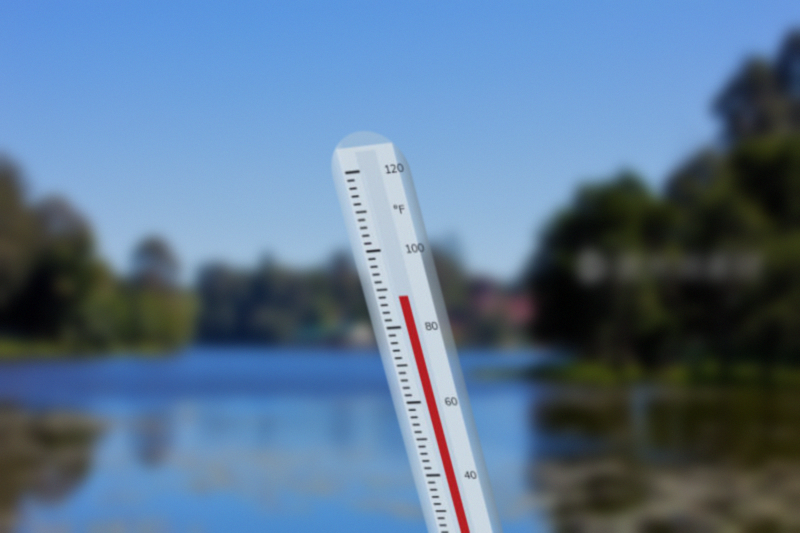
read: **88** °F
